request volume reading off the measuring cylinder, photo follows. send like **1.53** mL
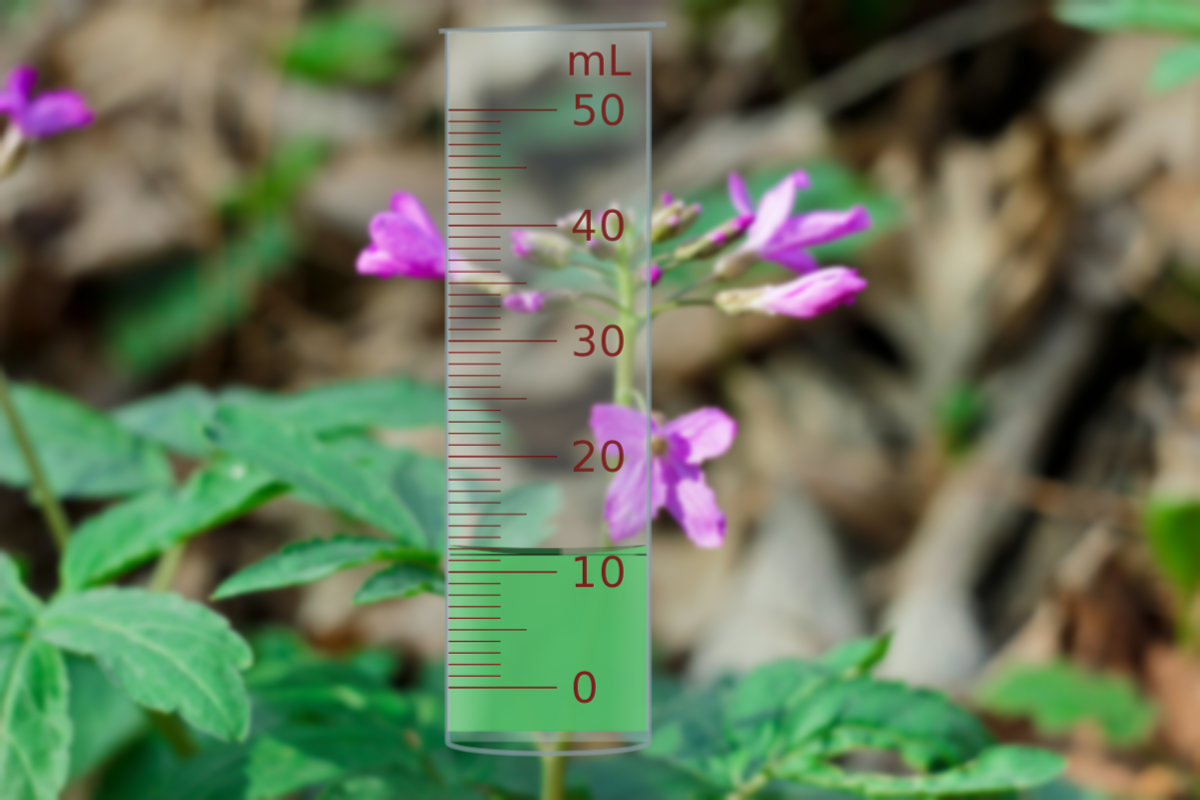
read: **11.5** mL
